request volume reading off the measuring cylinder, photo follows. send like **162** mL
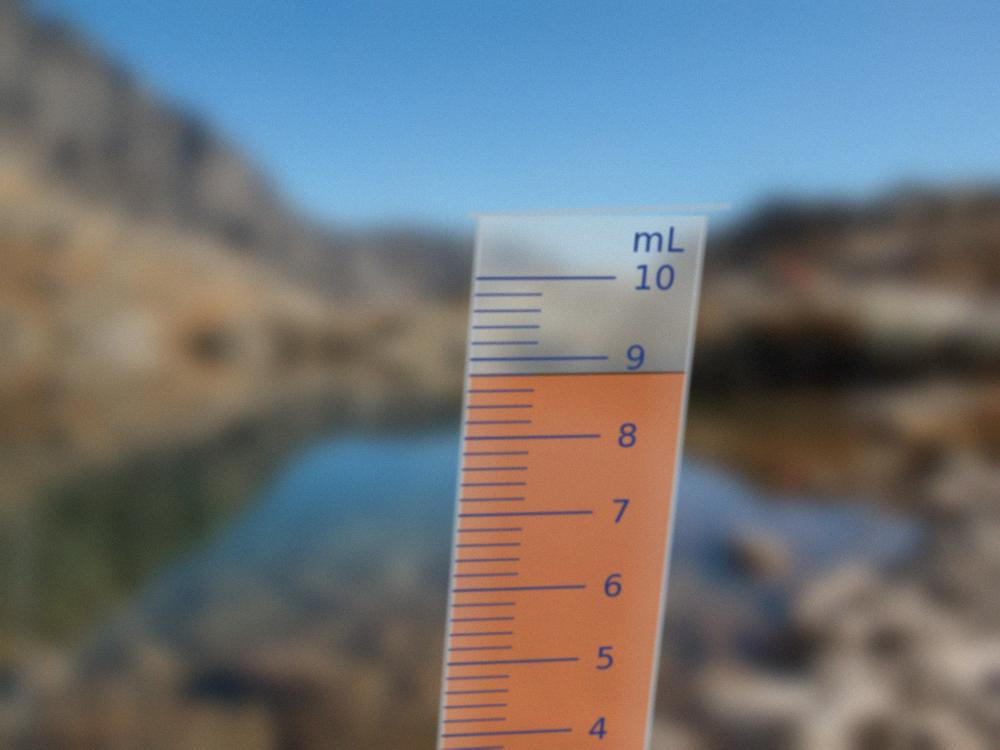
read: **8.8** mL
